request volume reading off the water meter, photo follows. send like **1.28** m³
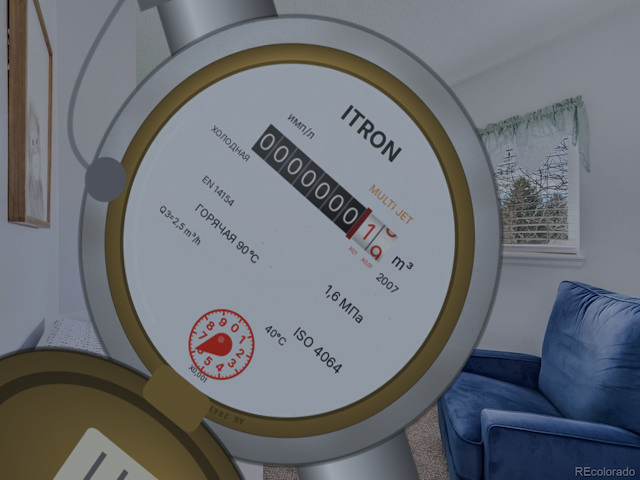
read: **0.186** m³
